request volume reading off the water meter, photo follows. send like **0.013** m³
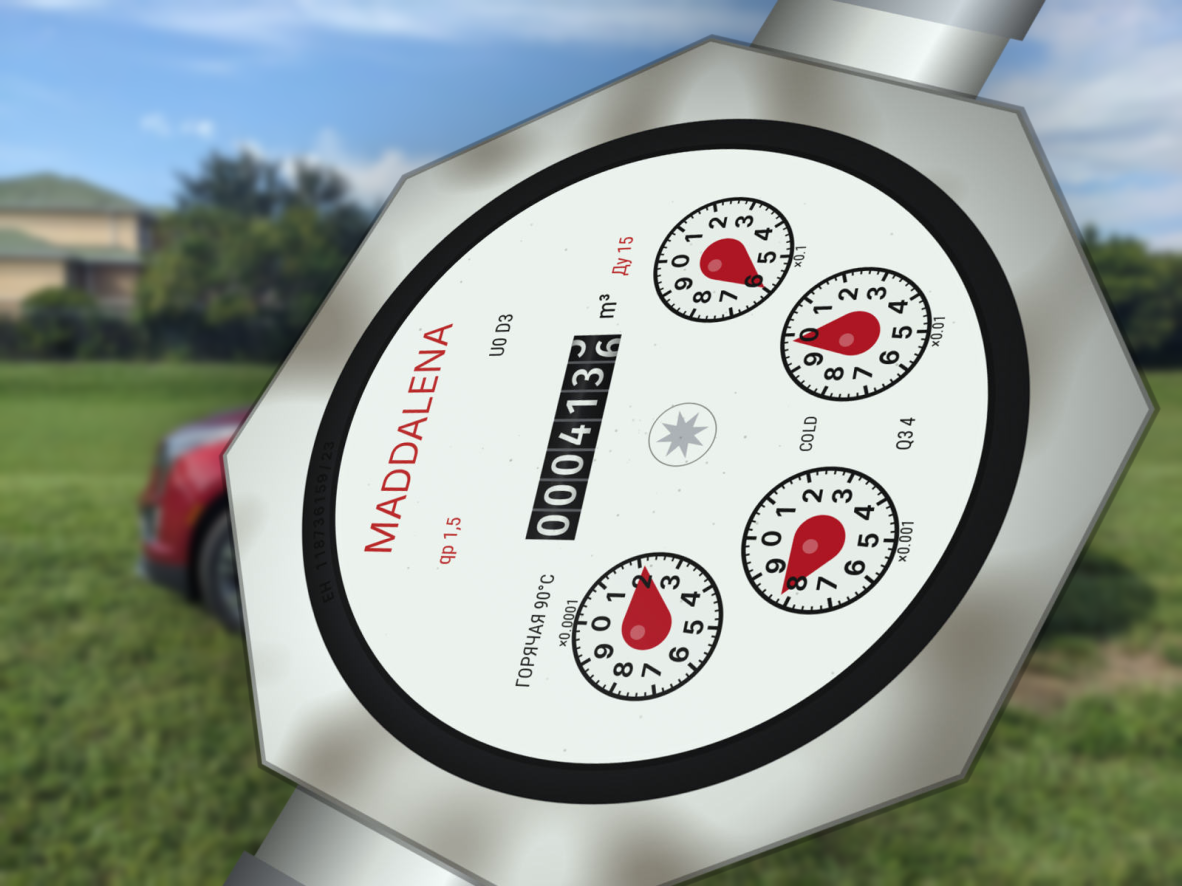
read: **4135.5982** m³
